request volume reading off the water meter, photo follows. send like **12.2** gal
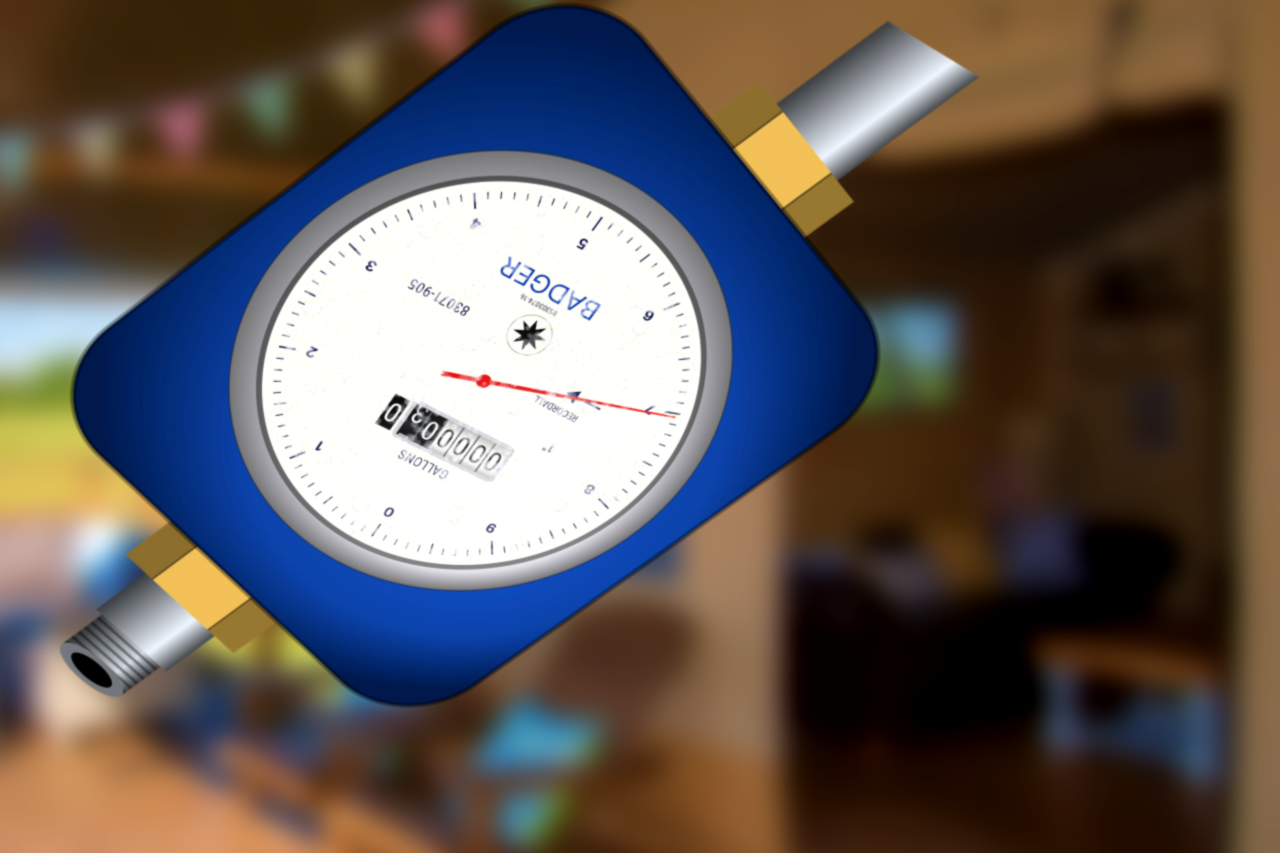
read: **27.0** gal
